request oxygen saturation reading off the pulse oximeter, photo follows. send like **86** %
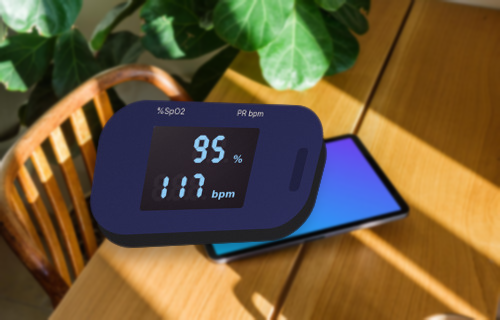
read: **95** %
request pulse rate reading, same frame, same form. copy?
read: **117** bpm
